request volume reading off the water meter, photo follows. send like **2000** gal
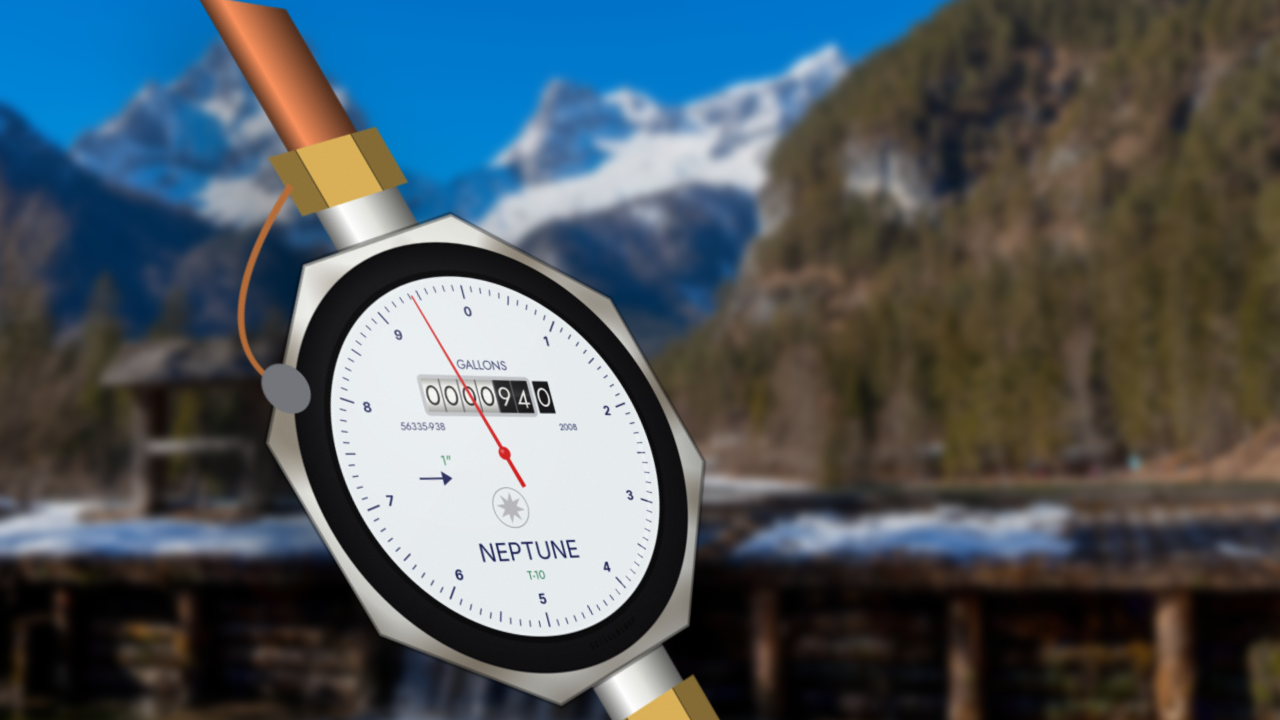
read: **939.4** gal
